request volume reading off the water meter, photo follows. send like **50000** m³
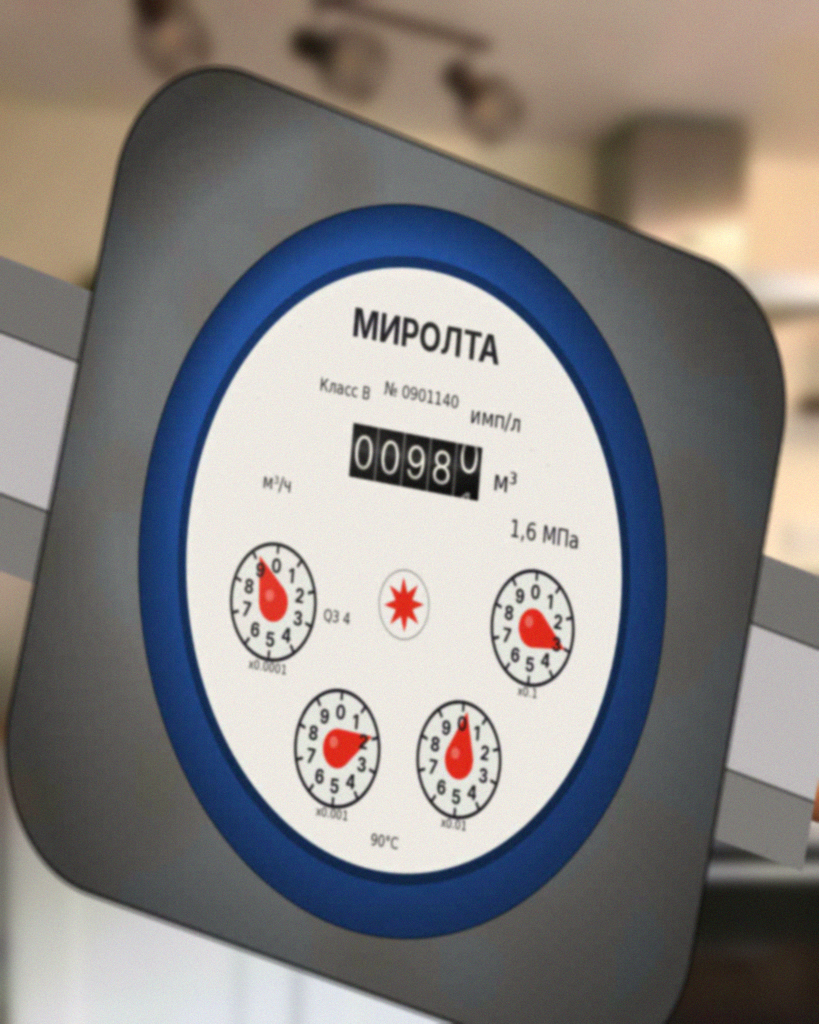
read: **980.3019** m³
